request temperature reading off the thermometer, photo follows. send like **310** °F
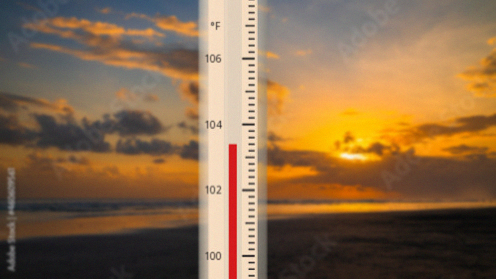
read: **103.4** °F
